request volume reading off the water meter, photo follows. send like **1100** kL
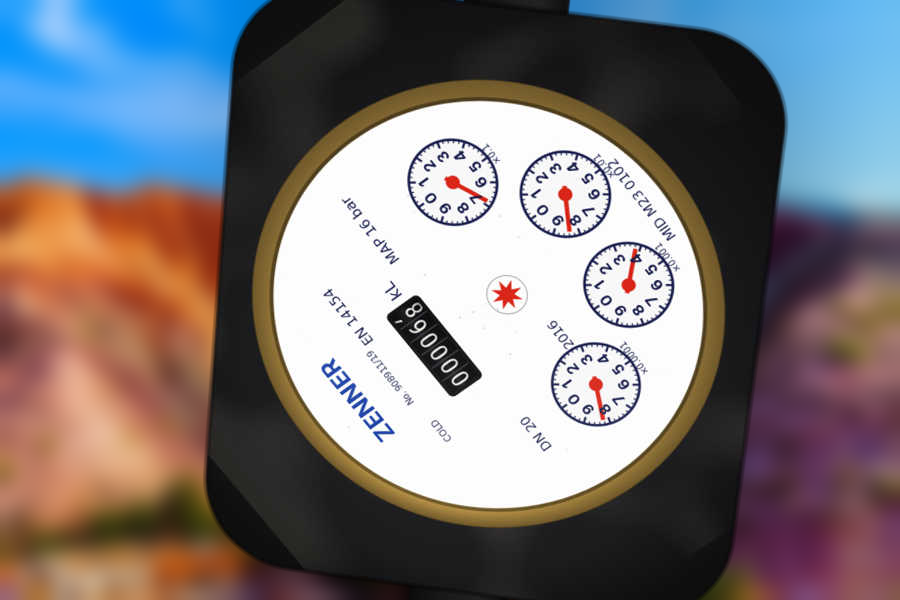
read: **67.6838** kL
